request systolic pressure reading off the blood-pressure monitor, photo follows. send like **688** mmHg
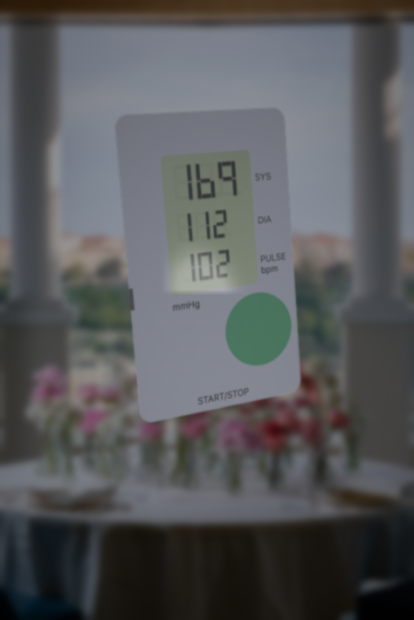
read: **169** mmHg
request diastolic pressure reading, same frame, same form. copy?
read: **112** mmHg
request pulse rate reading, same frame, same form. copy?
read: **102** bpm
